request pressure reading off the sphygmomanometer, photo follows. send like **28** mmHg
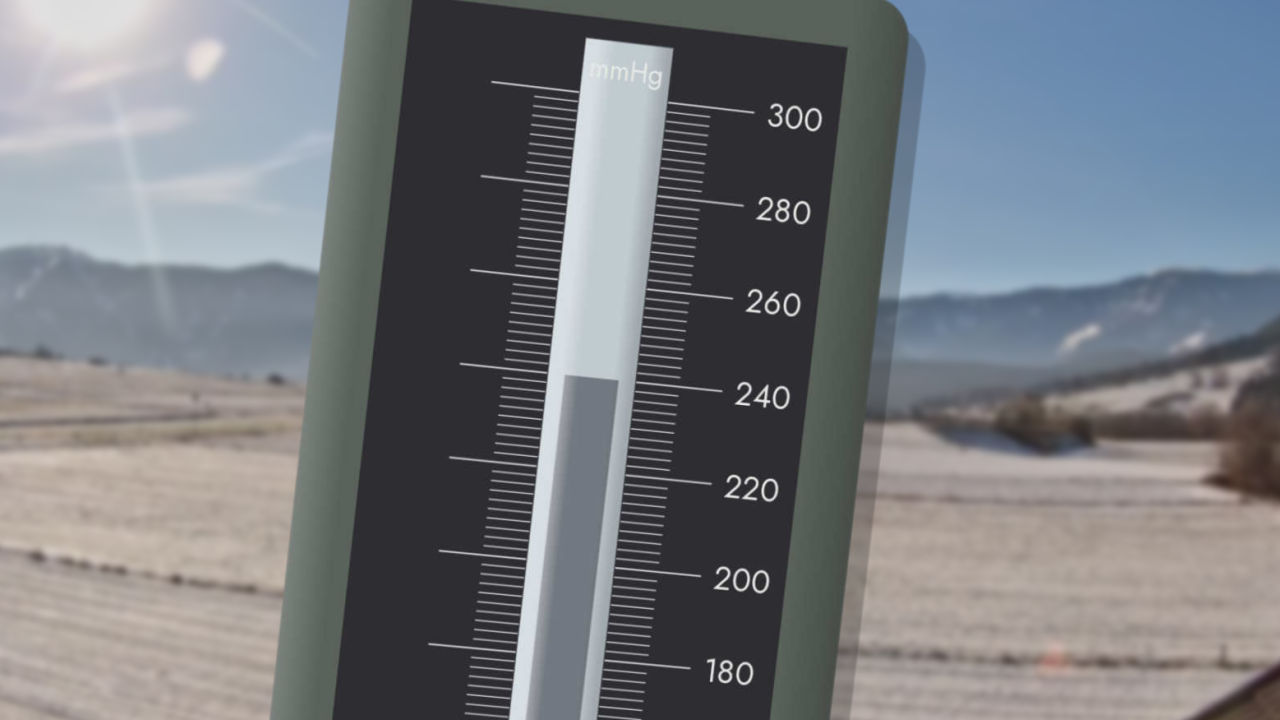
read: **240** mmHg
